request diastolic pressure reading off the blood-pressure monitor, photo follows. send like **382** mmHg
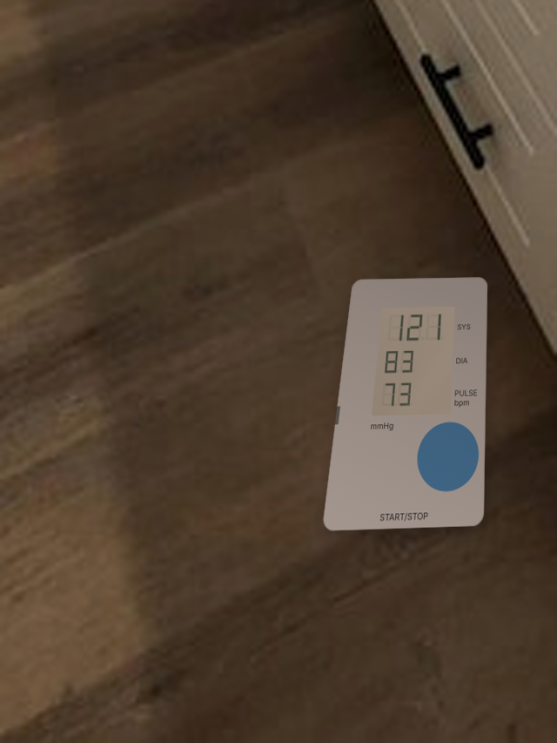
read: **83** mmHg
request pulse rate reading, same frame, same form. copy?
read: **73** bpm
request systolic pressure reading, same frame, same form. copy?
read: **121** mmHg
